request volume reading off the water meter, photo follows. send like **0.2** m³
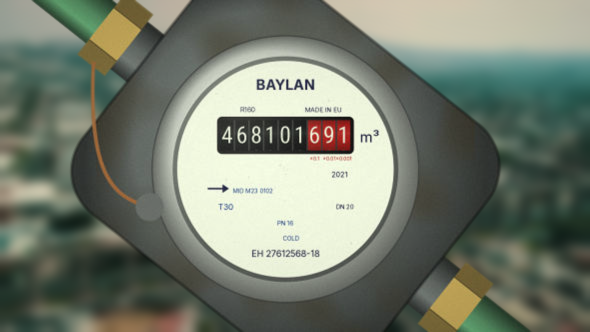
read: **468101.691** m³
